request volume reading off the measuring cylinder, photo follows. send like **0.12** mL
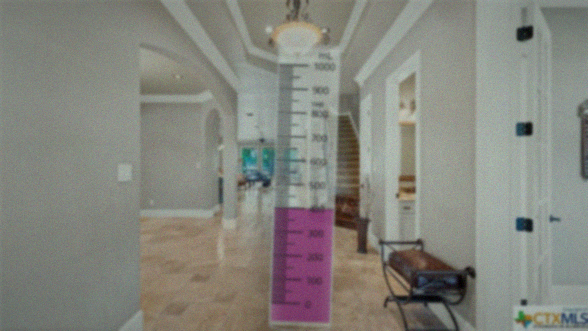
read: **400** mL
